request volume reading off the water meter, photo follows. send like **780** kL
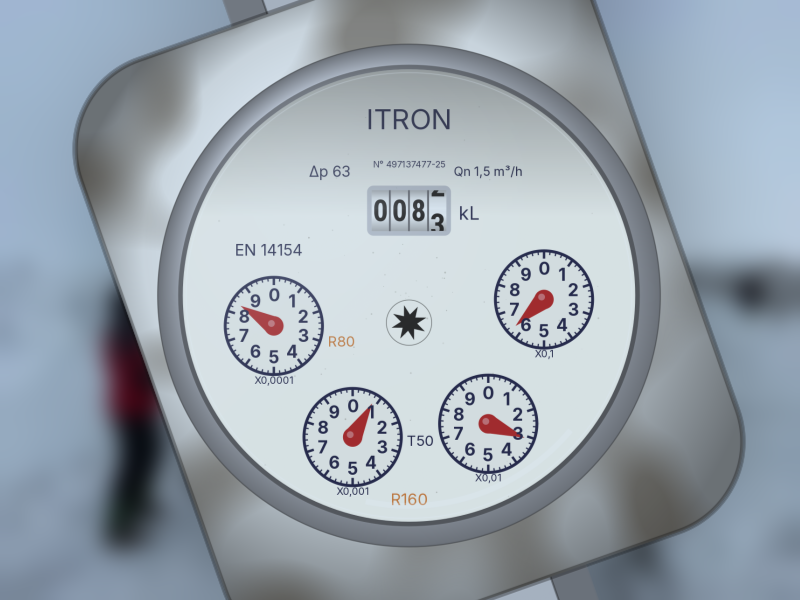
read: **82.6308** kL
